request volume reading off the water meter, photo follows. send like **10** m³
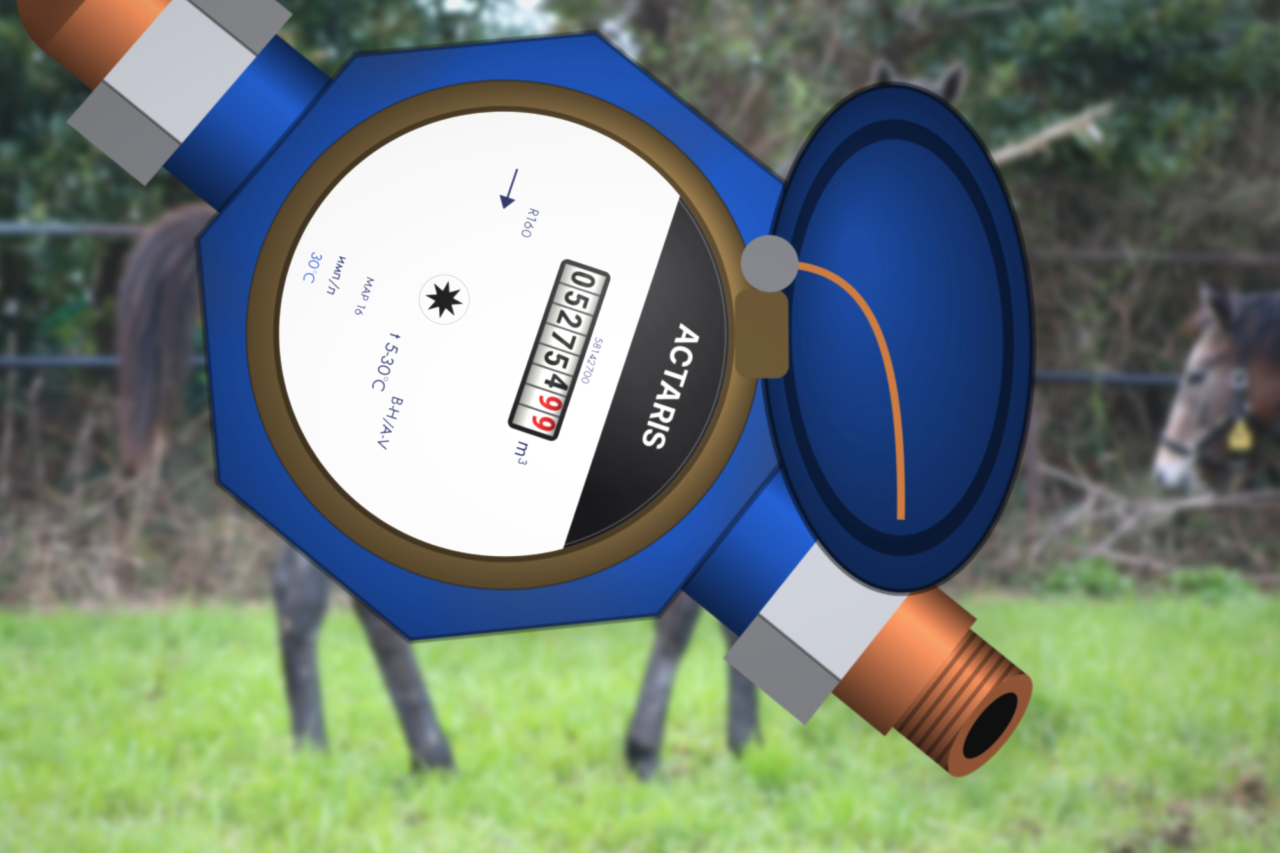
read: **52754.99** m³
